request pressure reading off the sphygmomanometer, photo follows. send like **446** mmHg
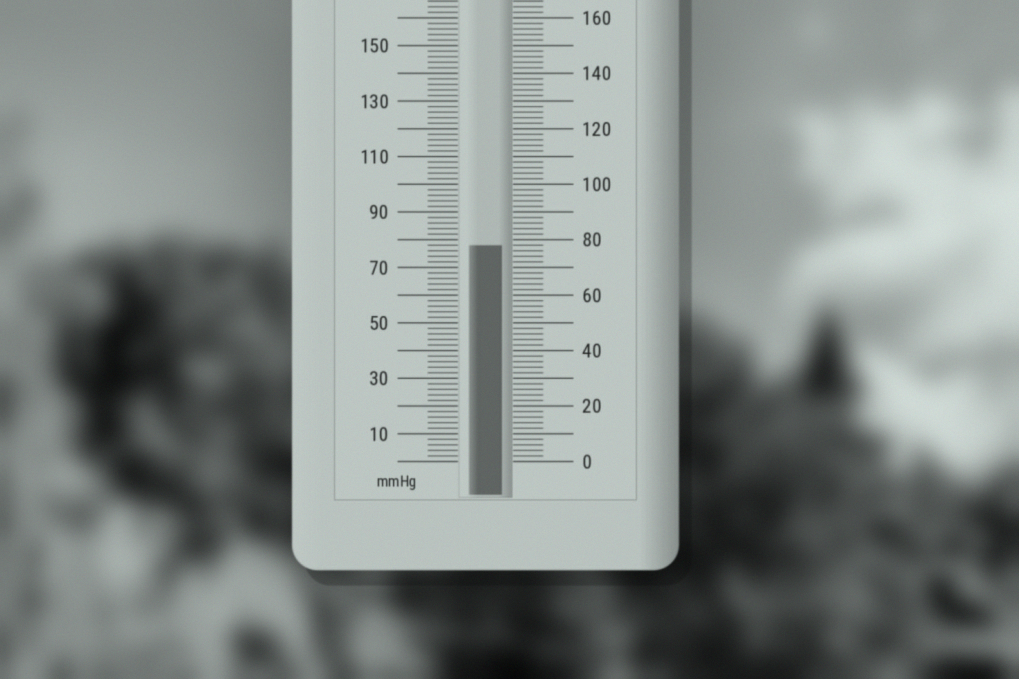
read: **78** mmHg
